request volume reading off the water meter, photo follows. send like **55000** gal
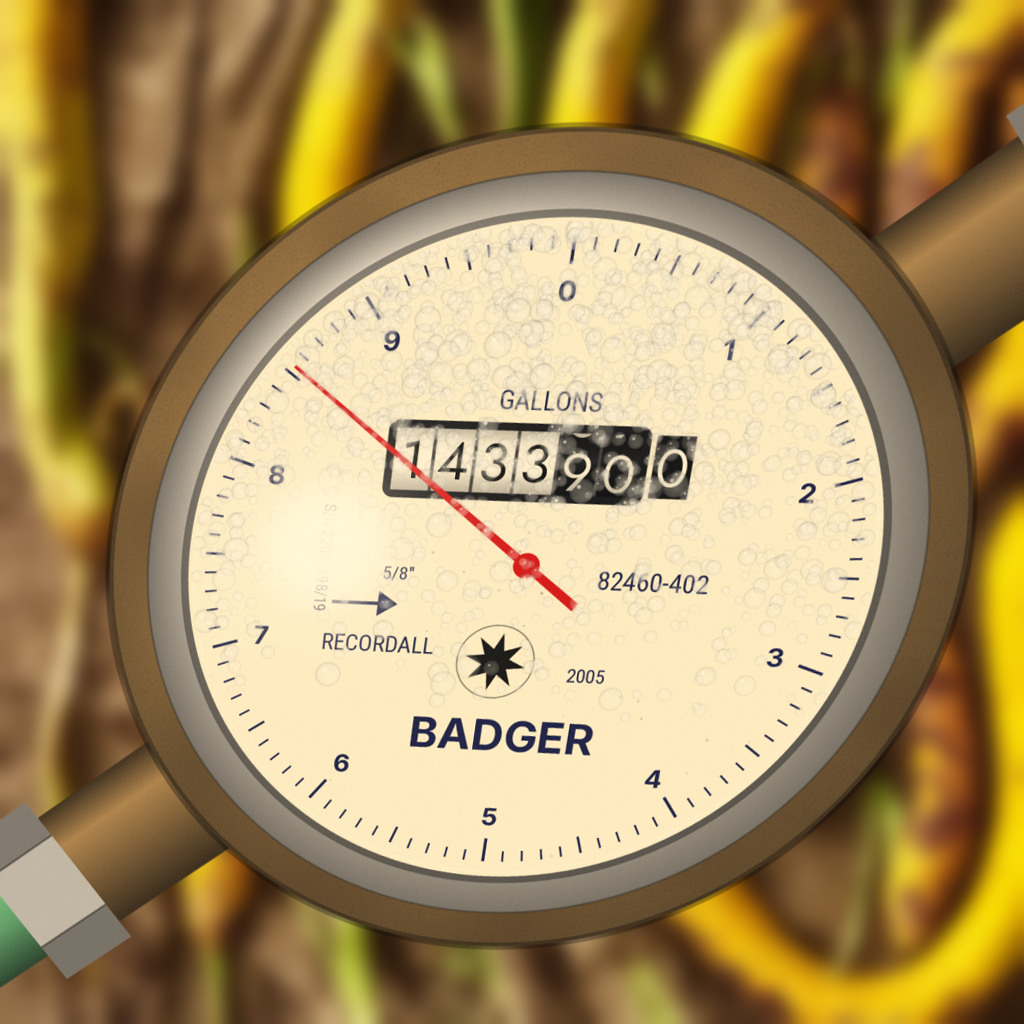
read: **1433898.5** gal
